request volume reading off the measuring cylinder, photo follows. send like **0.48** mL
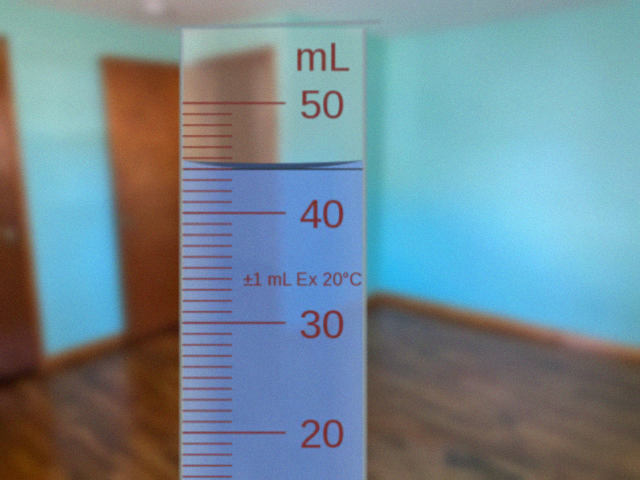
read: **44** mL
